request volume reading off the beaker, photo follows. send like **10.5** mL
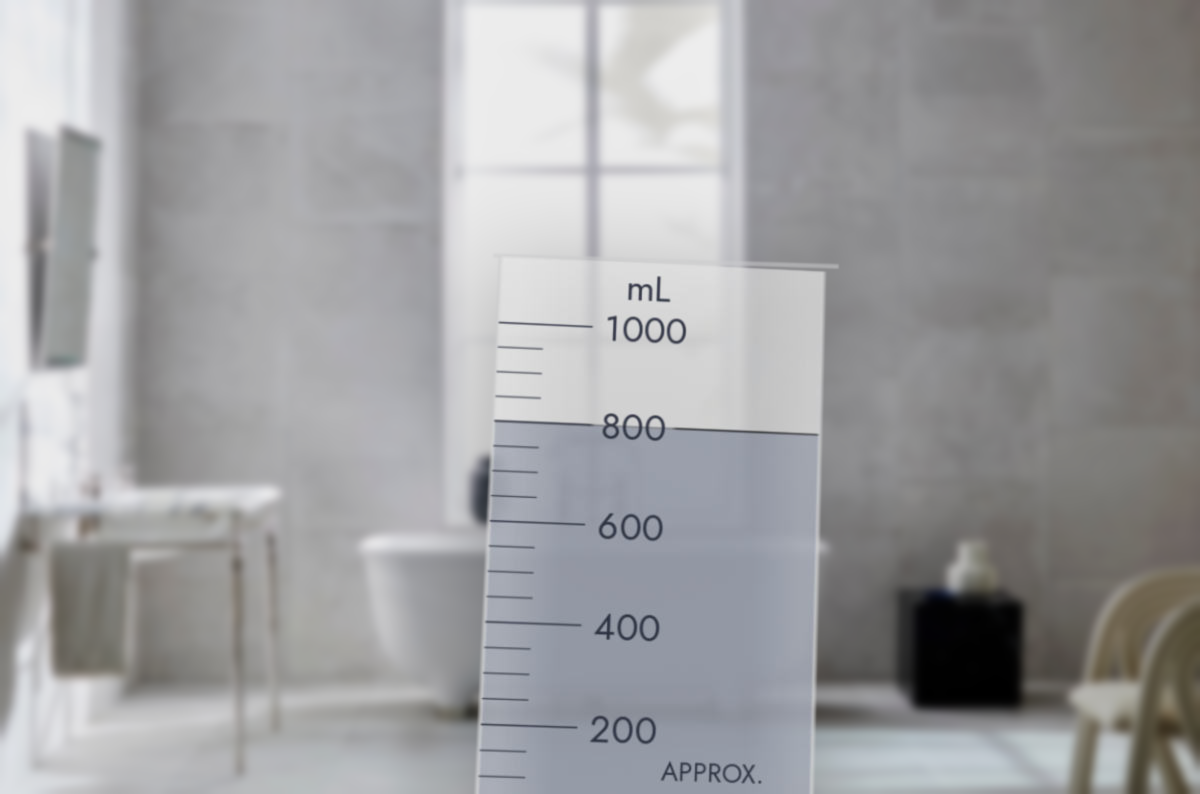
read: **800** mL
